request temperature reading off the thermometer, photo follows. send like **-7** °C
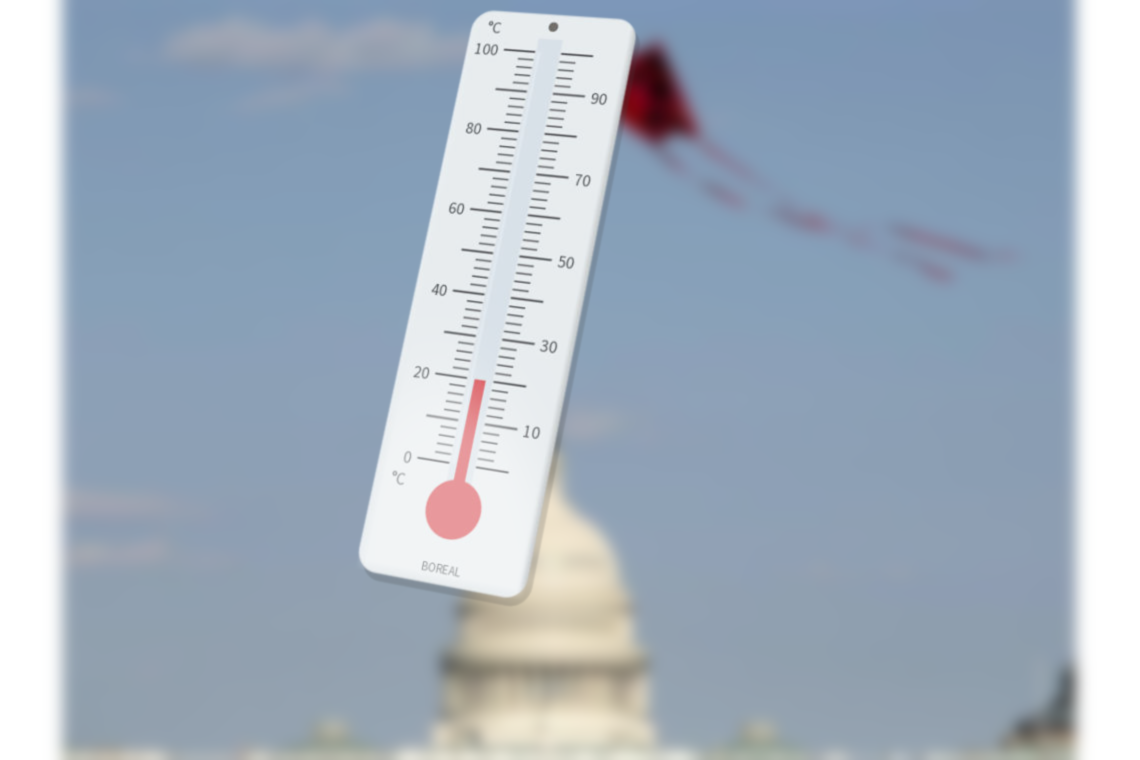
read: **20** °C
